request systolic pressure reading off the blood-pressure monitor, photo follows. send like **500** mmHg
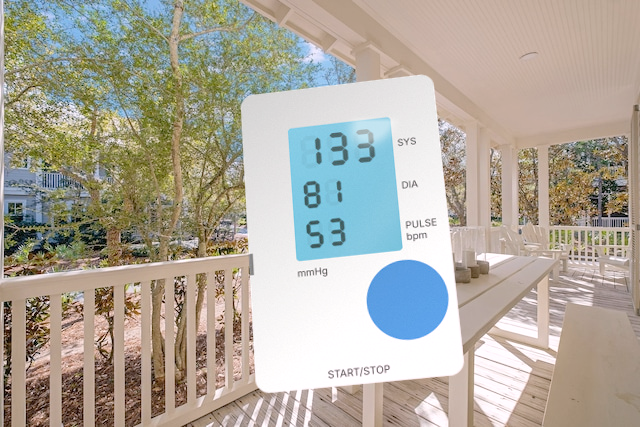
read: **133** mmHg
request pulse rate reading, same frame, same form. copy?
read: **53** bpm
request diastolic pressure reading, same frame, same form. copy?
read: **81** mmHg
